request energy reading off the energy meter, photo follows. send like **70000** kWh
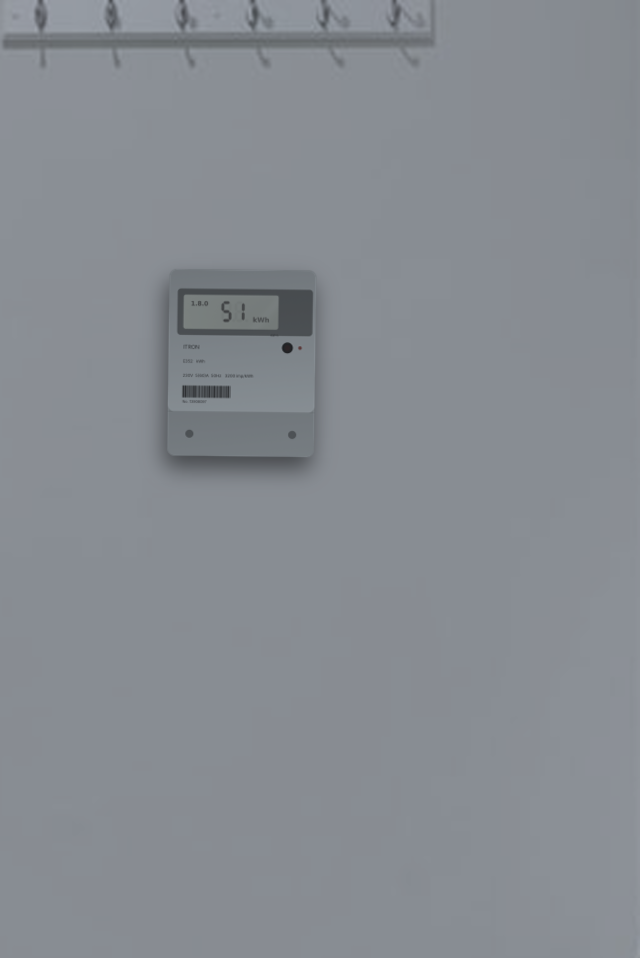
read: **51** kWh
